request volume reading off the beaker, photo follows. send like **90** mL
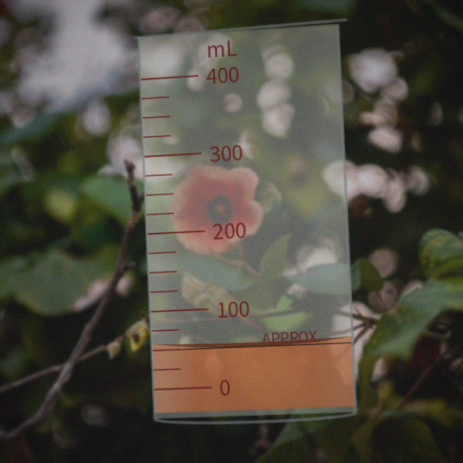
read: **50** mL
